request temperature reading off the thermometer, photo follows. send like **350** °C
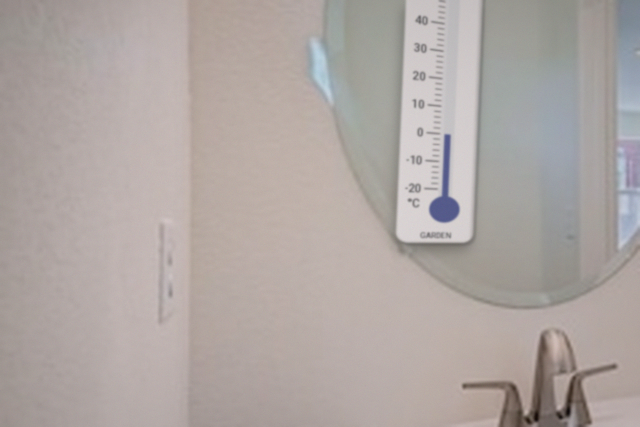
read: **0** °C
